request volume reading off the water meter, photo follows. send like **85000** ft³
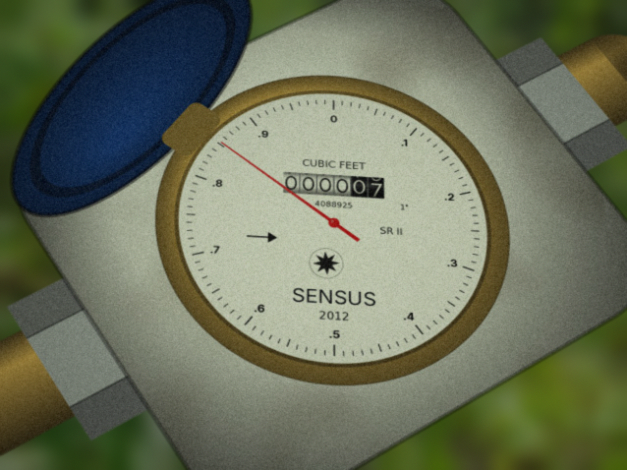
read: **6.85** ft³
